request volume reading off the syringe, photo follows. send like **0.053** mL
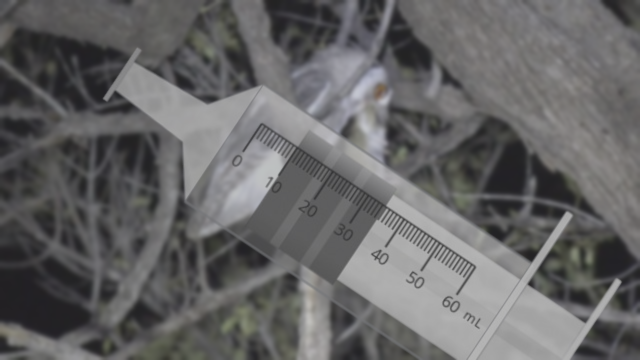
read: **10** mL
